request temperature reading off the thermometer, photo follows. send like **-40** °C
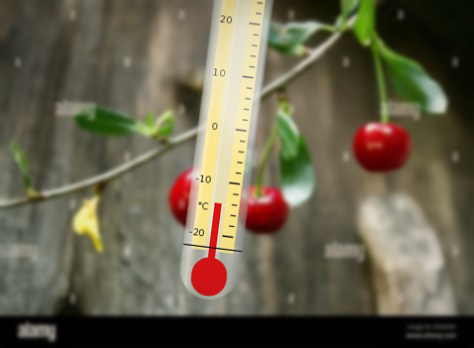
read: **-14** °C
